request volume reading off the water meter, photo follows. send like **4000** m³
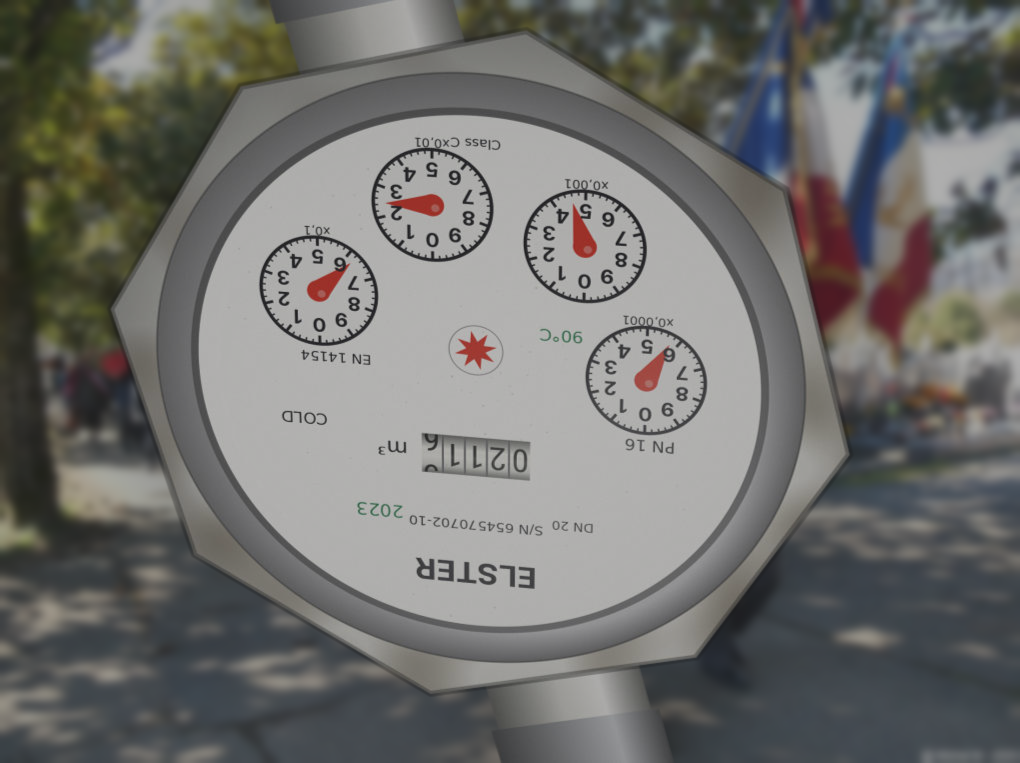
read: **2115.6245** m³
